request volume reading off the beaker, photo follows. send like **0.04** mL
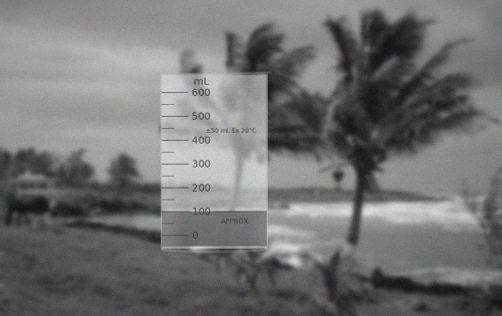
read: **100** mL
